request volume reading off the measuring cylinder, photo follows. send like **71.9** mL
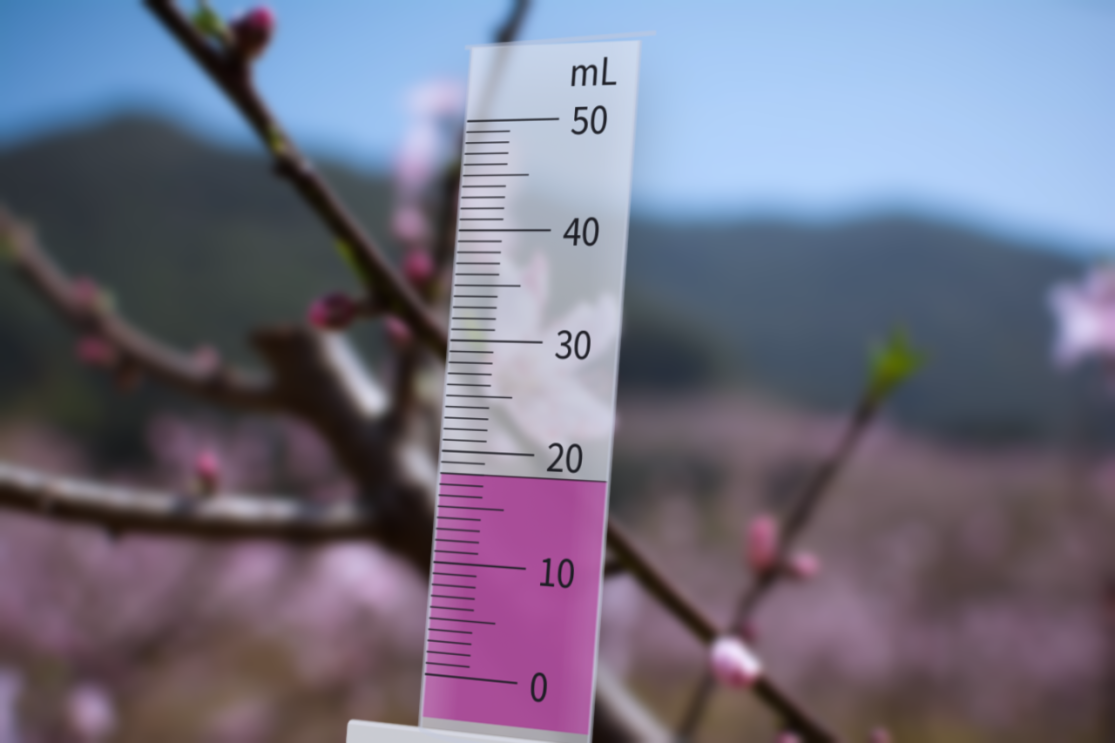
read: **18** mL
